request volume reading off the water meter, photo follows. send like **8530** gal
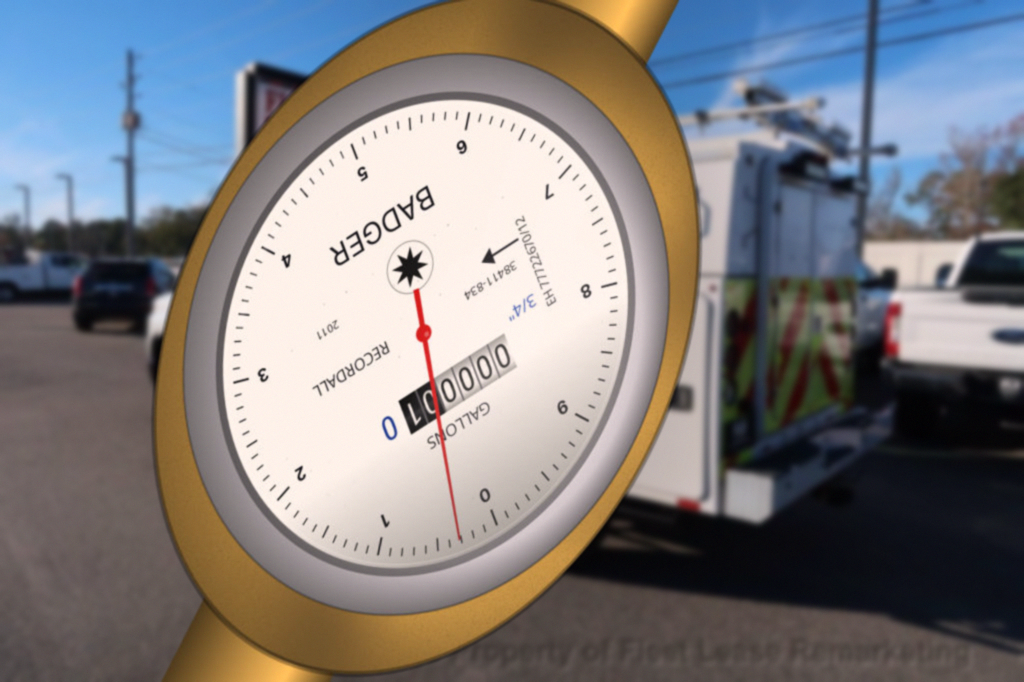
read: **10.3** gal
